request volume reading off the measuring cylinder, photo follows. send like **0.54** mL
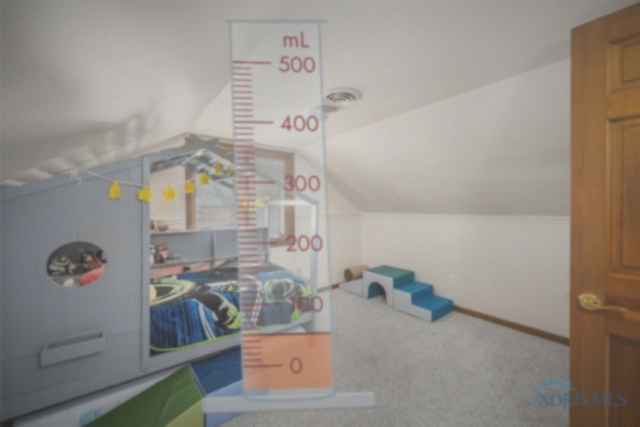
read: **50** mL
